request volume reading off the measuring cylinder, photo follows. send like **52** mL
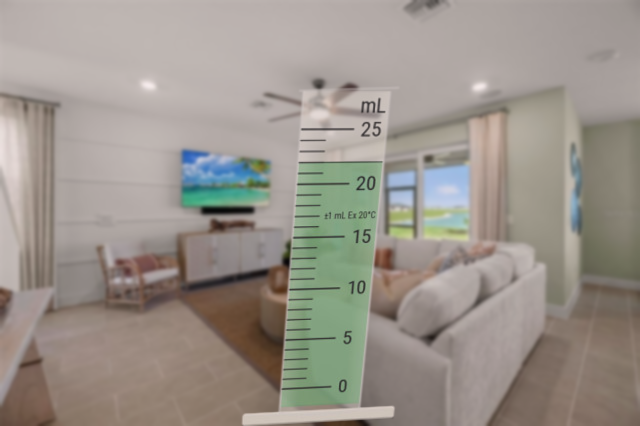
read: **22** mL
